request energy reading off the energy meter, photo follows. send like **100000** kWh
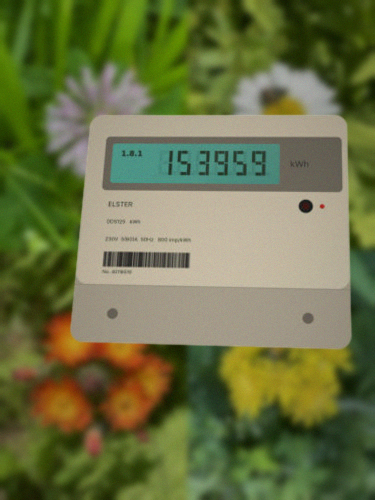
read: **153959** kWh
